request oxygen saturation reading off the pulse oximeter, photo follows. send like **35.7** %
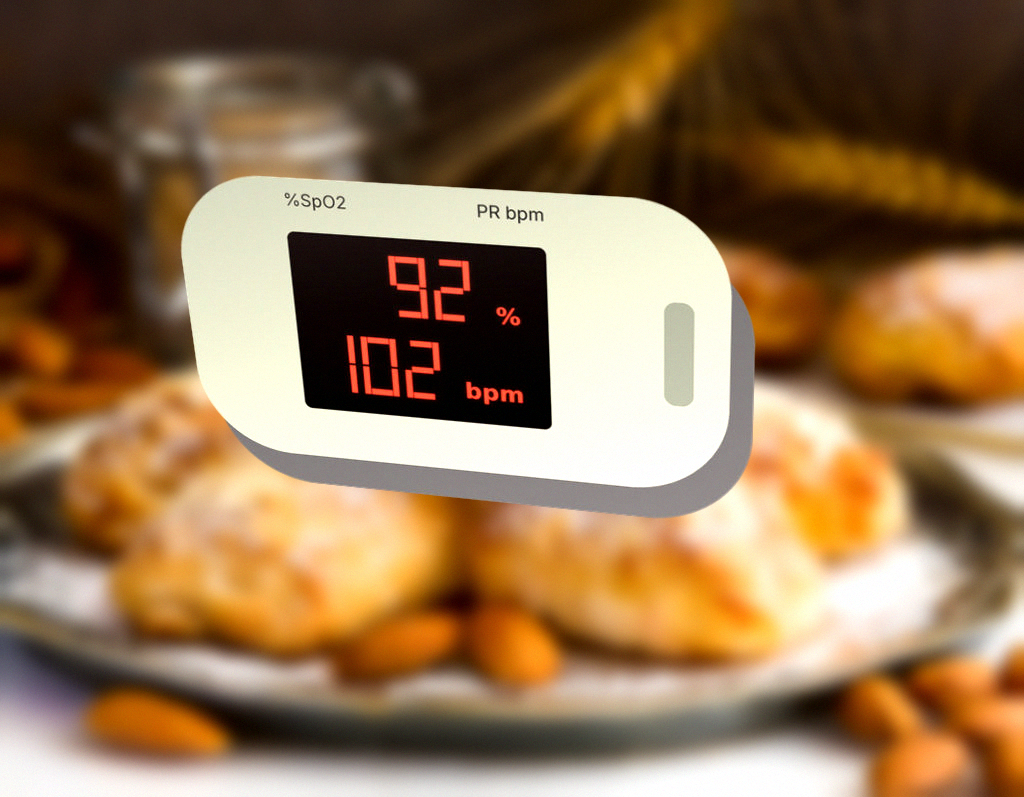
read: **92** %
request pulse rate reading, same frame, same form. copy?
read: **102** bpm
